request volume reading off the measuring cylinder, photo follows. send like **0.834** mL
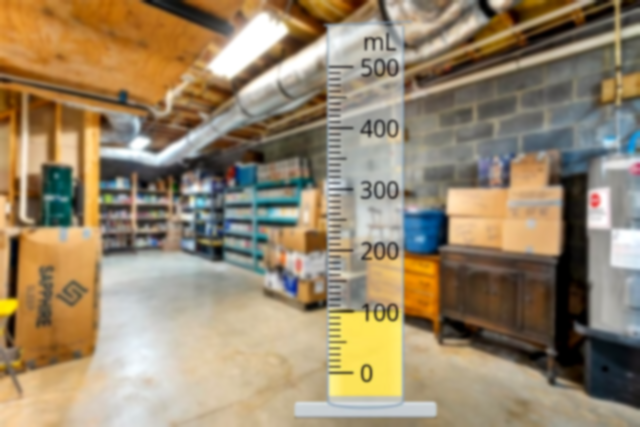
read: **100** mL
